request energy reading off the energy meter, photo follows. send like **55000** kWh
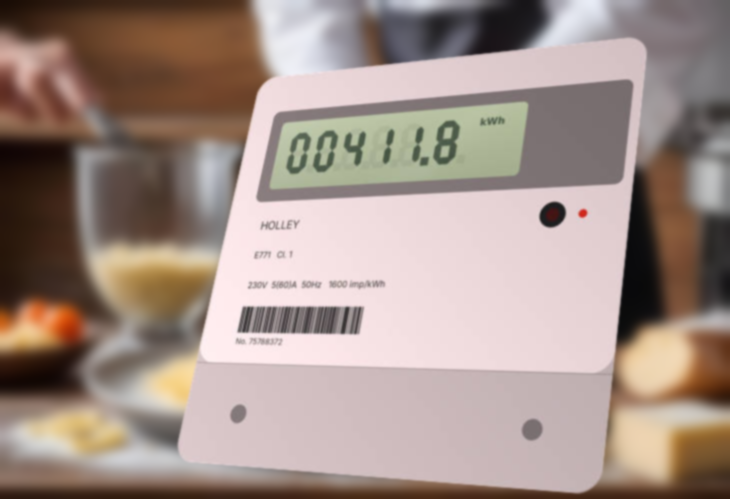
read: **411.8** kWh
